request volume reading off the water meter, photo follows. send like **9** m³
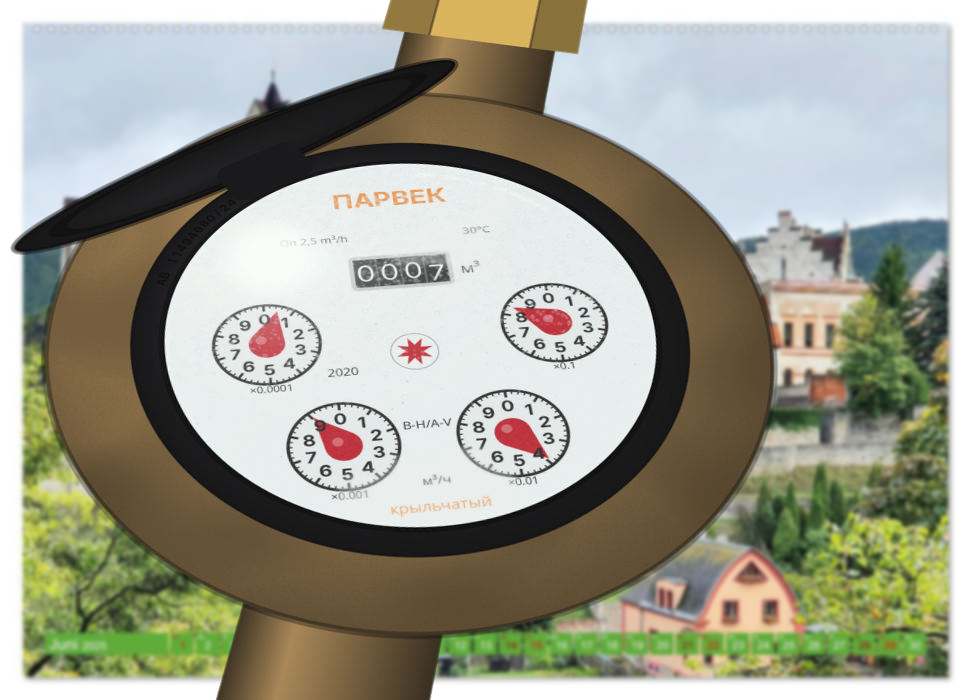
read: **6.8390** m³
